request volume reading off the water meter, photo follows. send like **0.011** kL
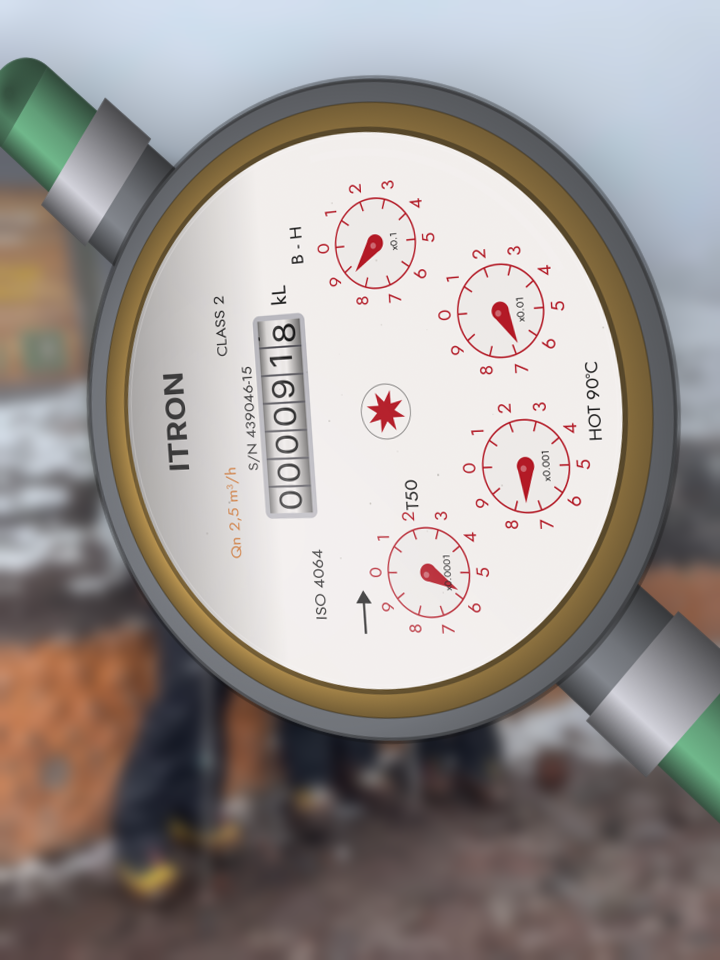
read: **917.8675** kL
